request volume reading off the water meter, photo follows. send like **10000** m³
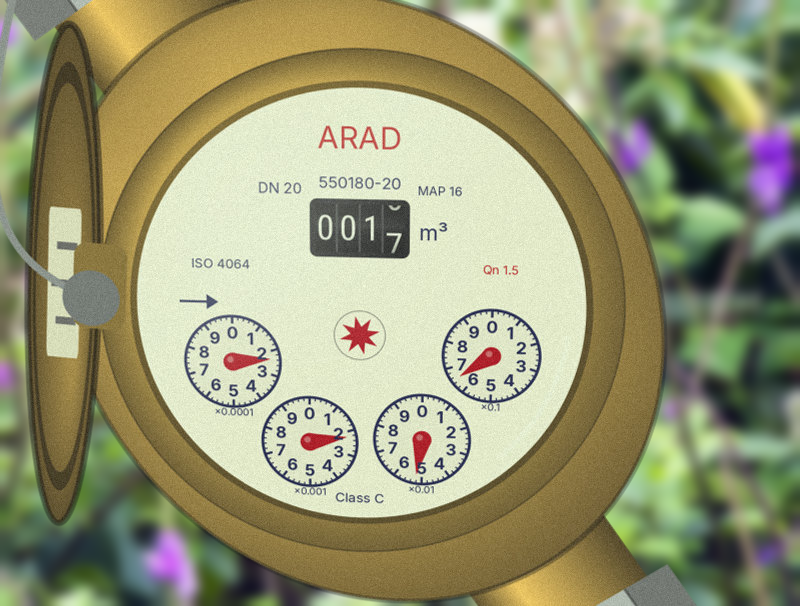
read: **16.6522** m³
